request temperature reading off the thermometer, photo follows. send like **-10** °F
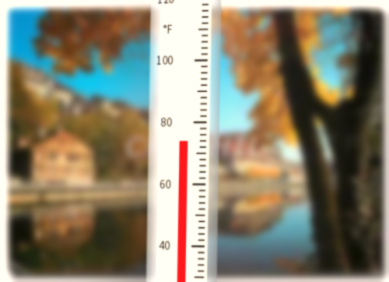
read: **74** °F
